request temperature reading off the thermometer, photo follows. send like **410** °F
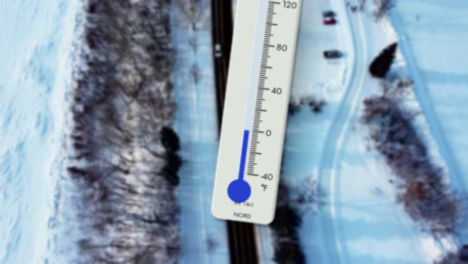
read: **0** °F
